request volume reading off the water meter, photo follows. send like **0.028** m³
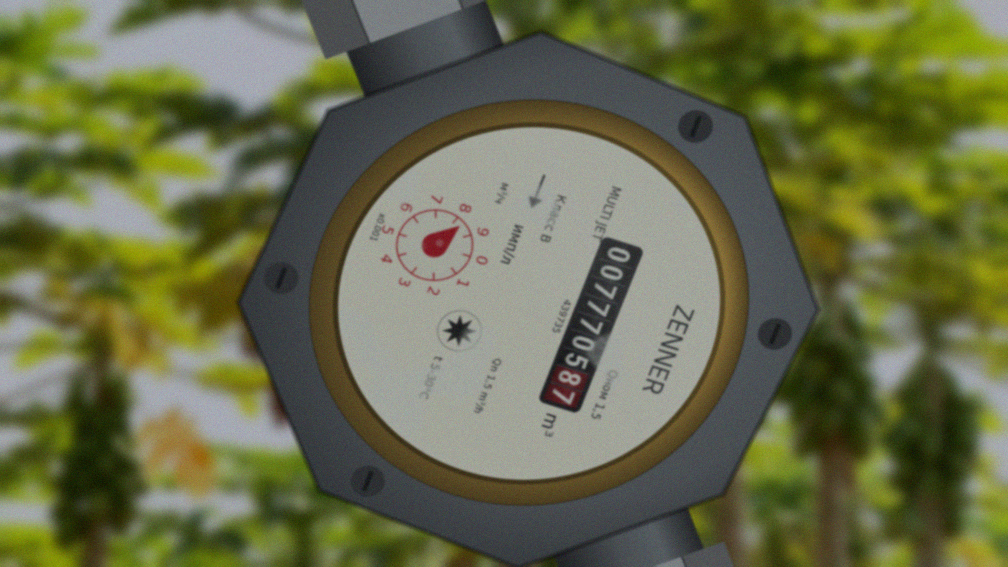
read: **77705.878** m³
